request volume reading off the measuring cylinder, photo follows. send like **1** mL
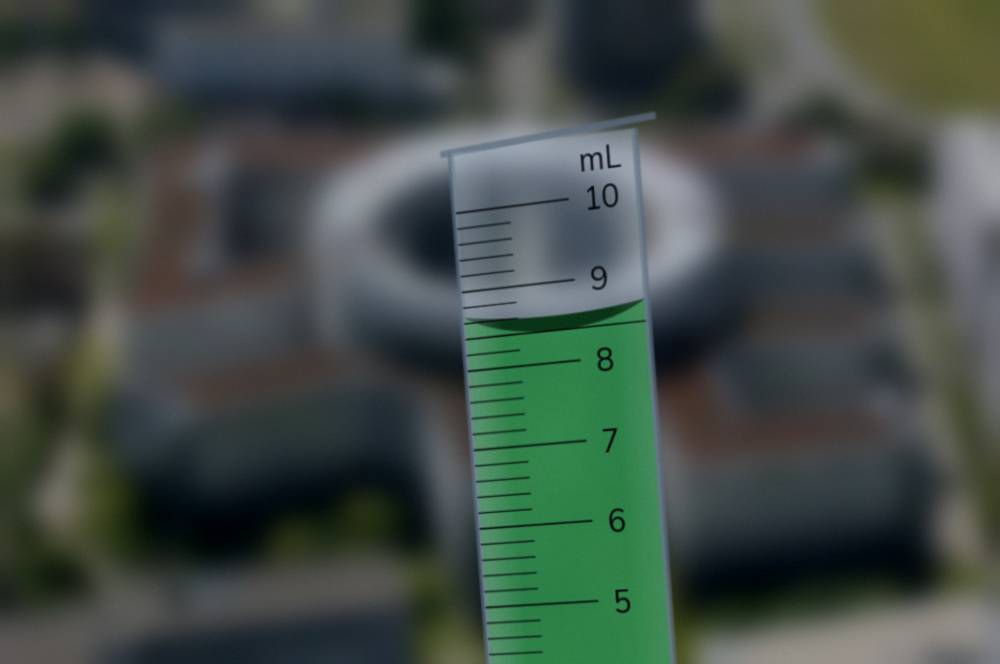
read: **8.4** mL
